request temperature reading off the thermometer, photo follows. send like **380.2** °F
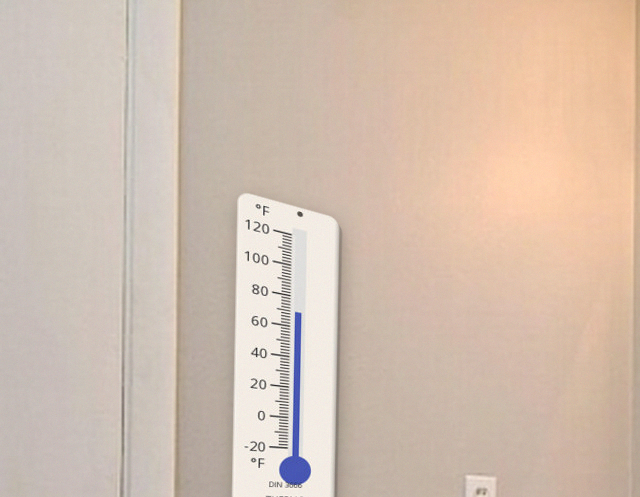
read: **70** °F
